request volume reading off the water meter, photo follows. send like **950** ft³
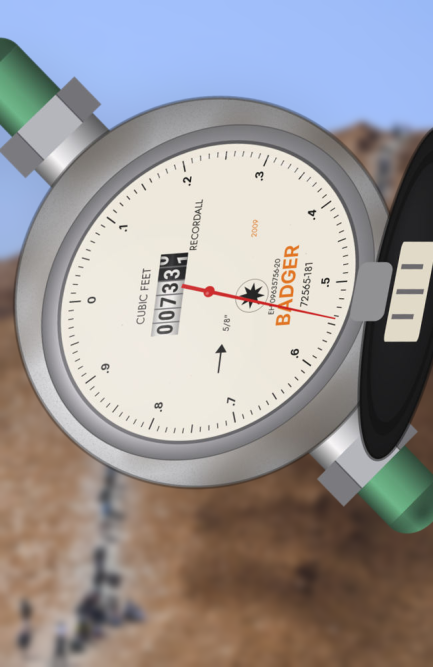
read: **7330.54** ft³
